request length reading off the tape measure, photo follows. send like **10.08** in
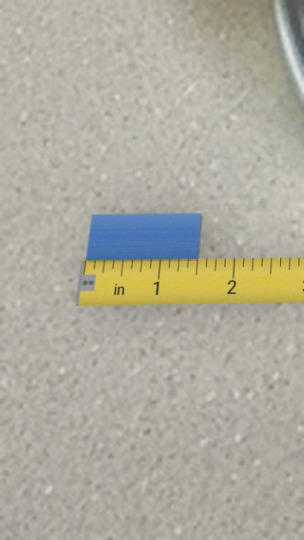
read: **1.5** in
